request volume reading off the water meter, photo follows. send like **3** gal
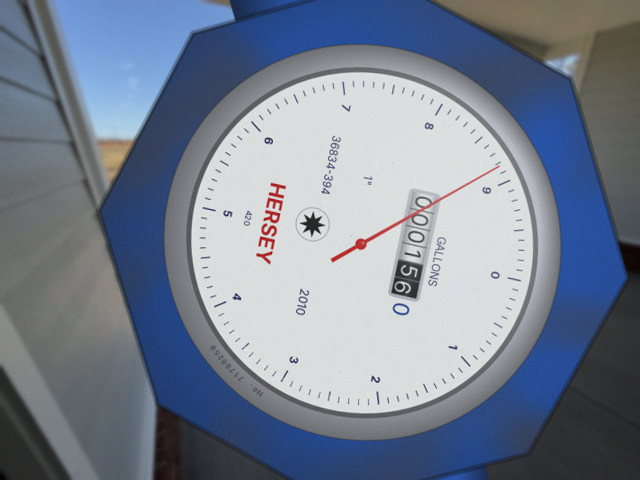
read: **1558.8** gal
